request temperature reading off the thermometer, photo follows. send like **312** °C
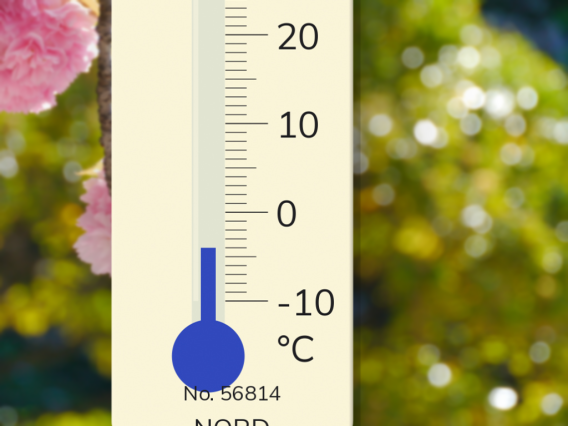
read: **-4** °C
